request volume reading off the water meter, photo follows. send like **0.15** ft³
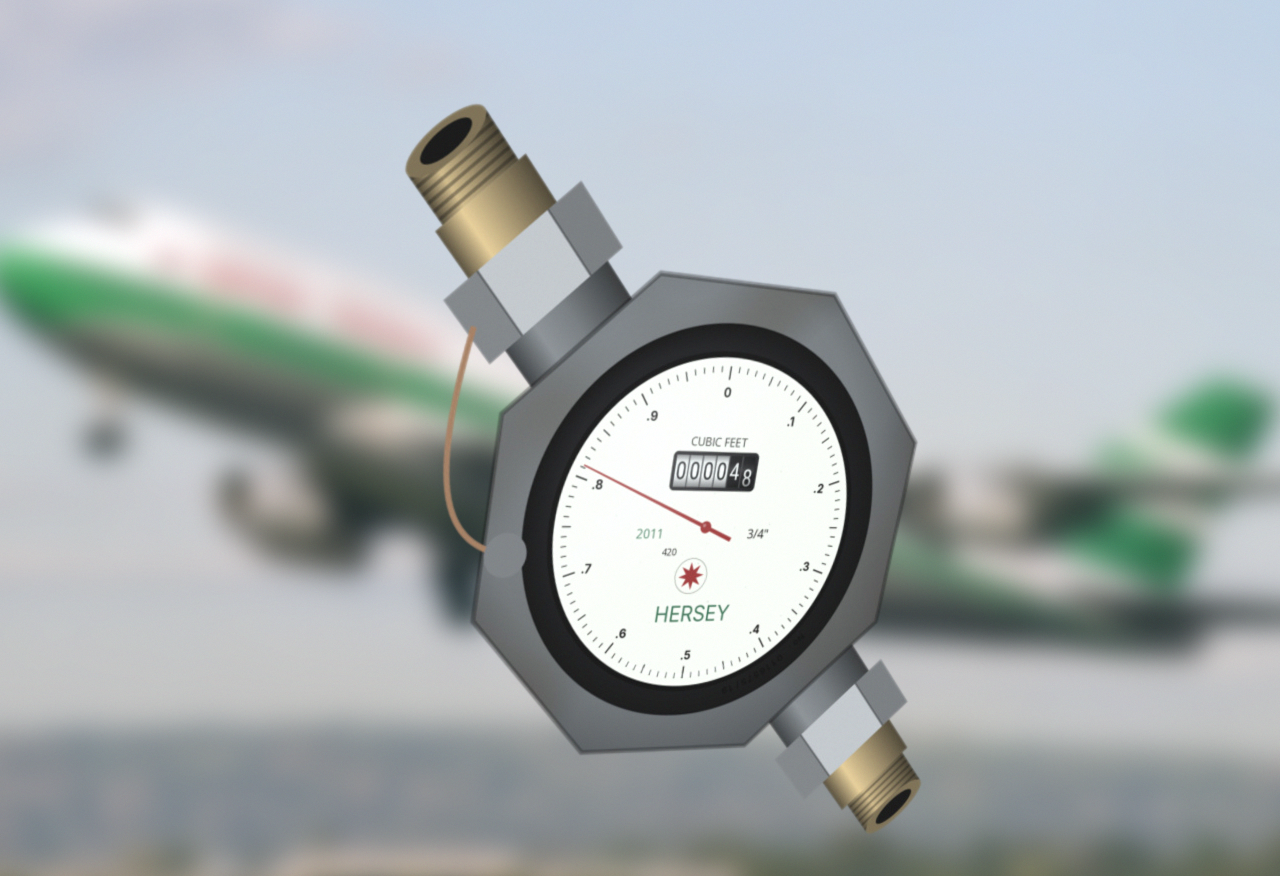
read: **47.81** ft³
